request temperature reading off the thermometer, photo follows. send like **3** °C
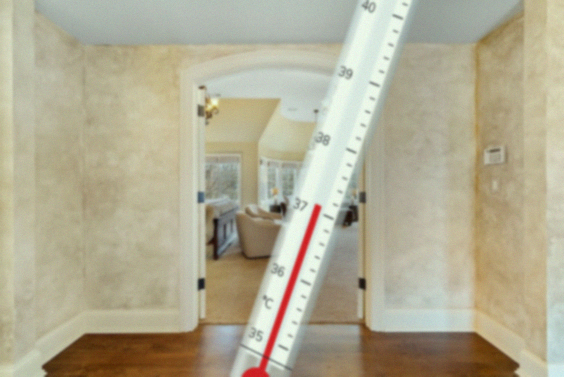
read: **37.1** °C
